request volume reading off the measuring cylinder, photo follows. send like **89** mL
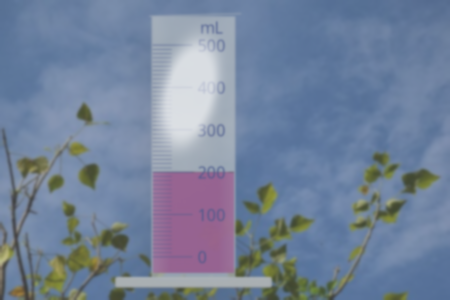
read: **200** mL
